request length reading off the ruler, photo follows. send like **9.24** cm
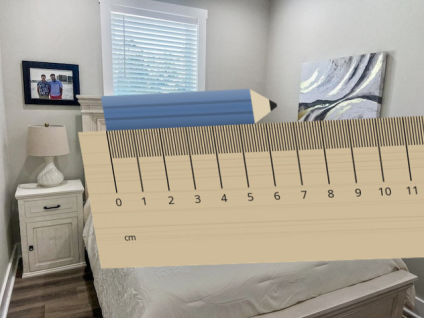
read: **6.5** cm
